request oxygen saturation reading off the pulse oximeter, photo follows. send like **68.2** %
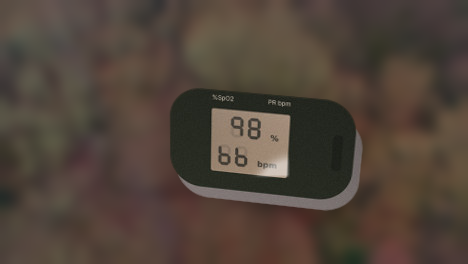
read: **98** %
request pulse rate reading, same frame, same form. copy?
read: **66** bpm
